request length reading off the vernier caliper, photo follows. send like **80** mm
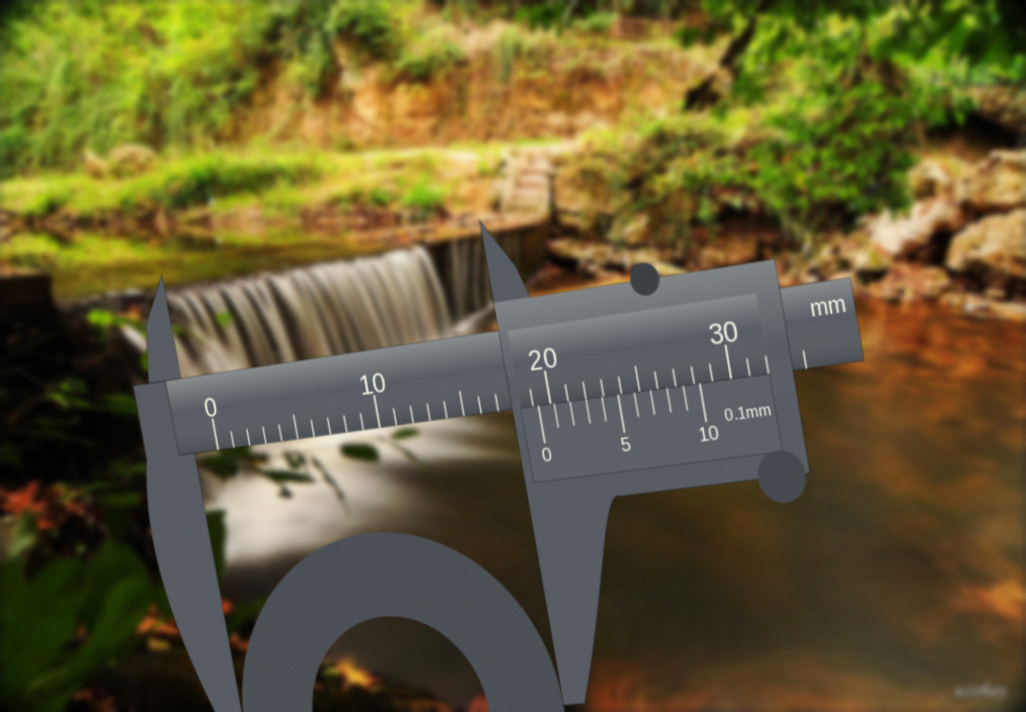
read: **19.3** mm
